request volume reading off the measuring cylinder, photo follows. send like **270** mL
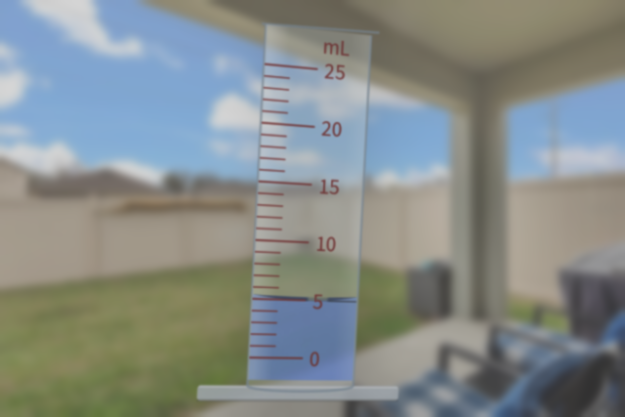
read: **5** mL
